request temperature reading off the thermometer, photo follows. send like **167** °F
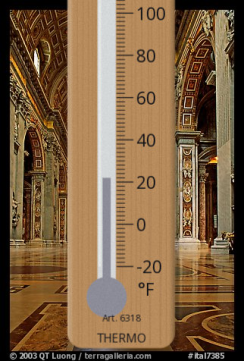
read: **22** °F
